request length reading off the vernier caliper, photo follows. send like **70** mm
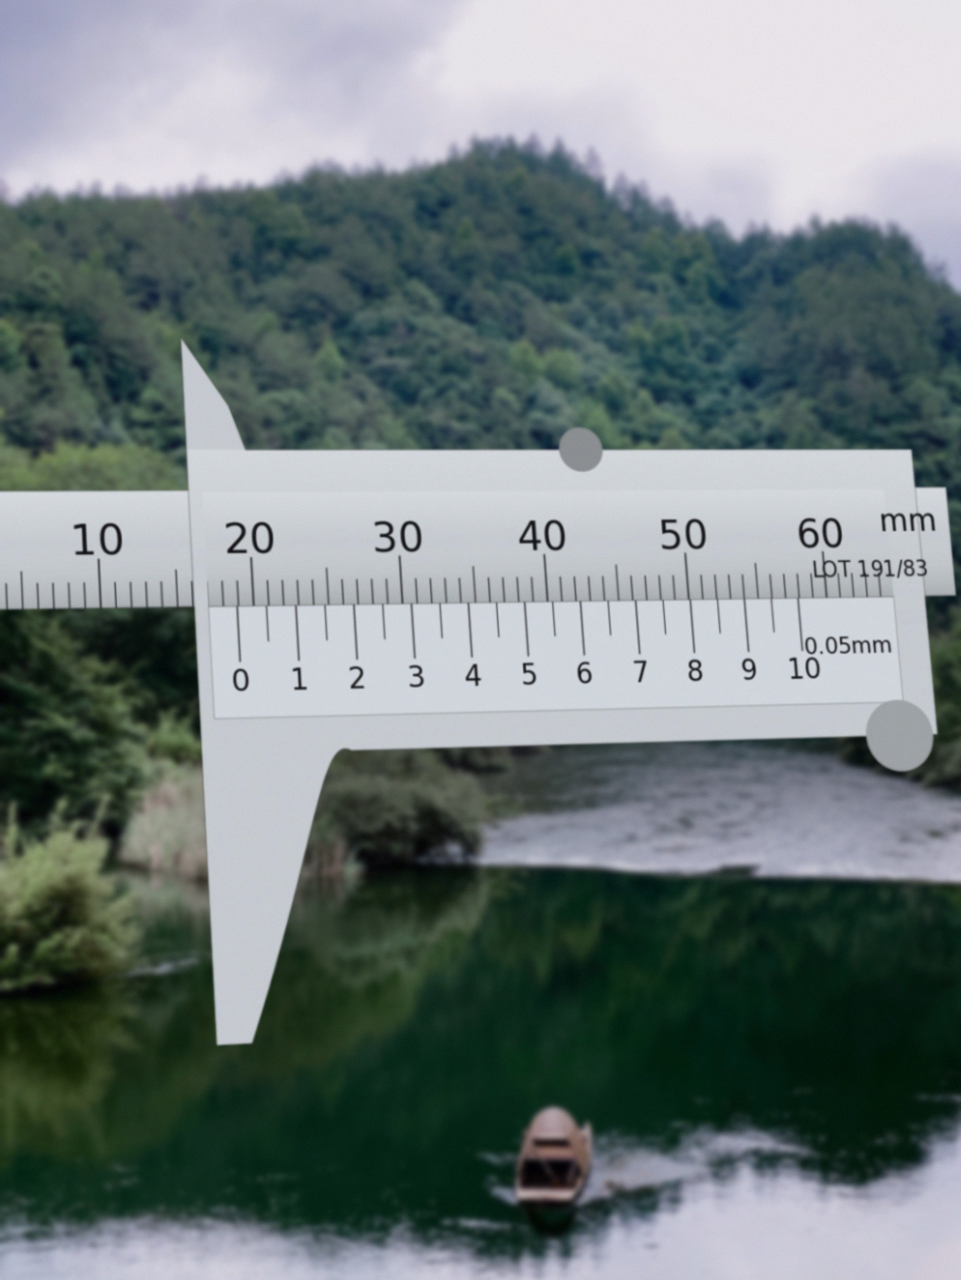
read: **18.9** mm
